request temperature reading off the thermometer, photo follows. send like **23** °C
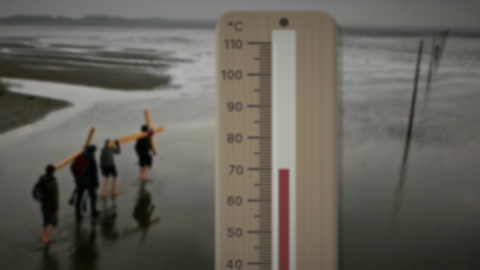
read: **70** °C
